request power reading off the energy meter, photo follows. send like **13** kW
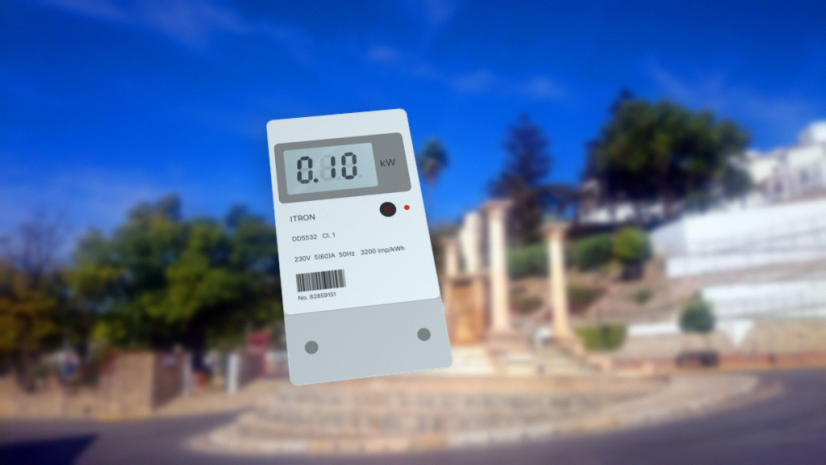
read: **0.10** kW
